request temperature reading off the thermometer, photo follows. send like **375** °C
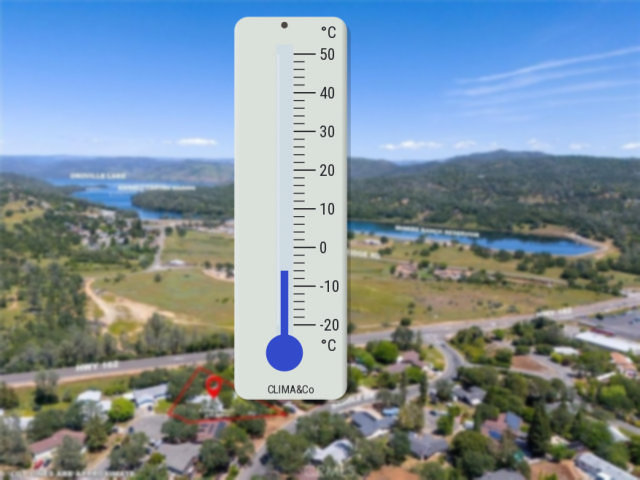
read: **-6** °C
